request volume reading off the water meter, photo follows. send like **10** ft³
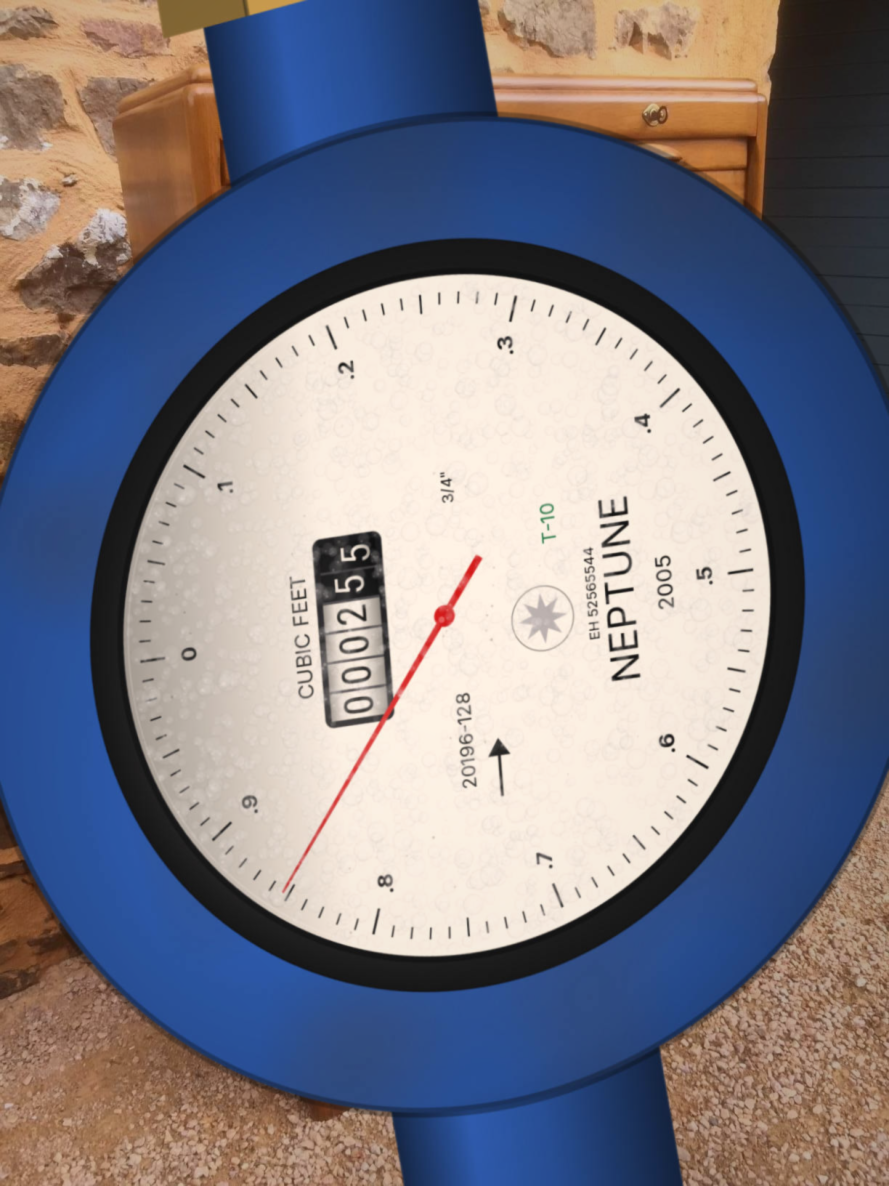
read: **254.85** ft³
